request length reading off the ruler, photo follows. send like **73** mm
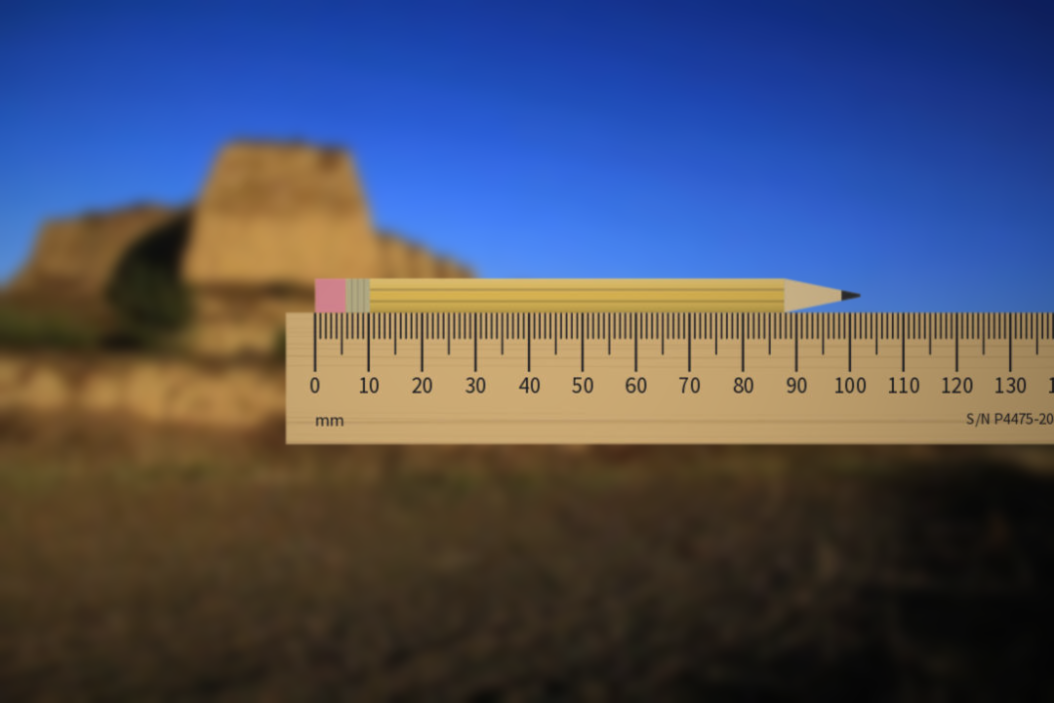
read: **102** mm
